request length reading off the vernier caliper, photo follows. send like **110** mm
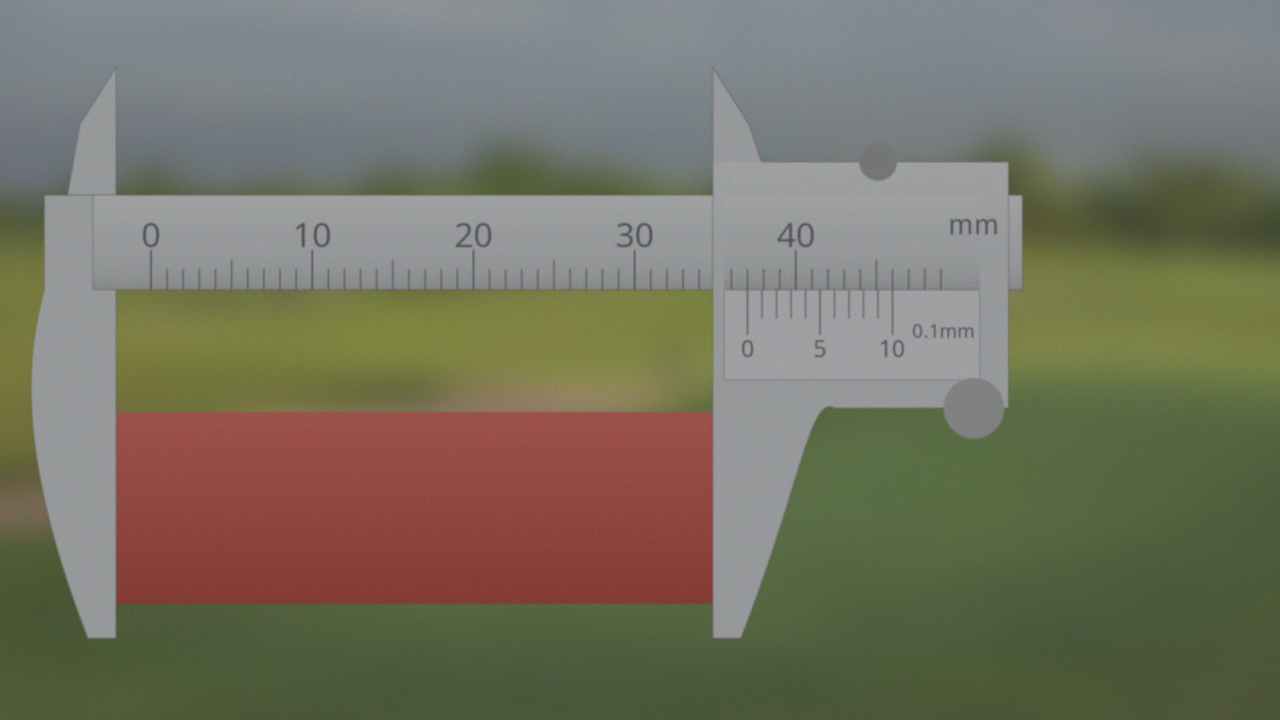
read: **37.0** mm
